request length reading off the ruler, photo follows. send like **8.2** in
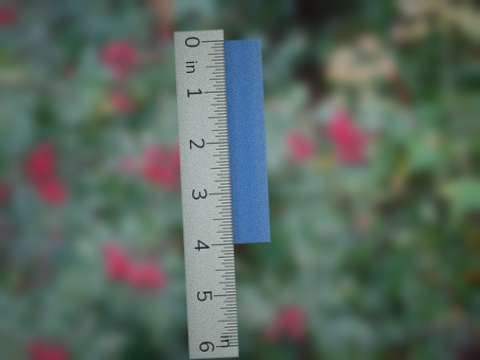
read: **4** in
